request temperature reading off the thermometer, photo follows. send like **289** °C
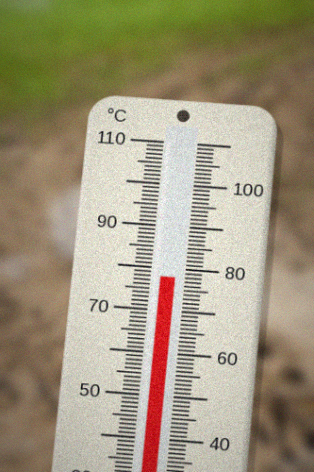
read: **78** °C
